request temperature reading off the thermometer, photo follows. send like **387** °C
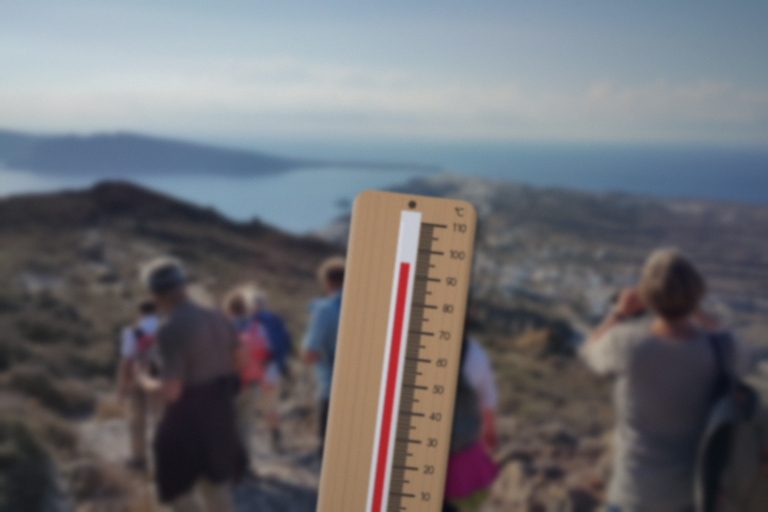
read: **95** °C
